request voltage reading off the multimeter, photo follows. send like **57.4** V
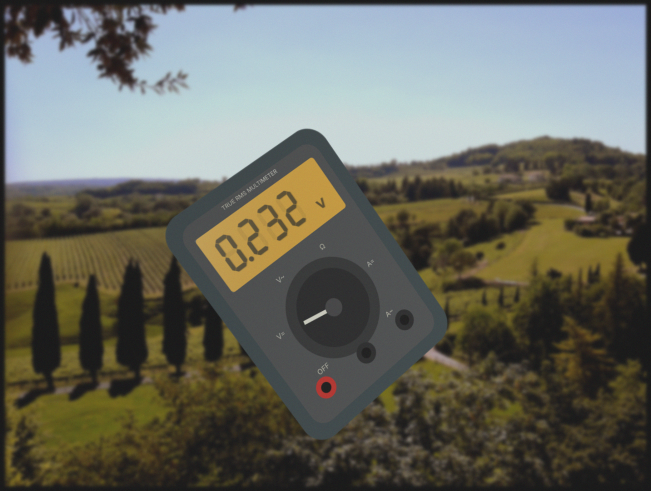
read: **0.232** V
